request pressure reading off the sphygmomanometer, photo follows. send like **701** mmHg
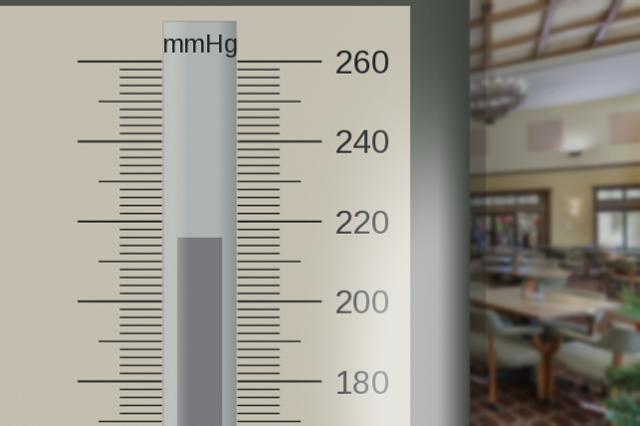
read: **216** mmHg
